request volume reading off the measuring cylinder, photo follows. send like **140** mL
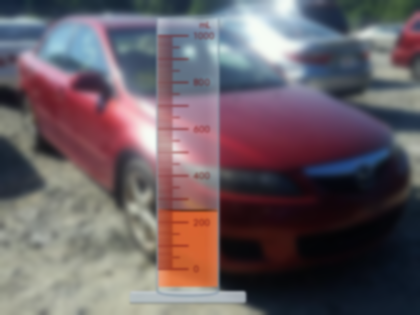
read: **250** mL
